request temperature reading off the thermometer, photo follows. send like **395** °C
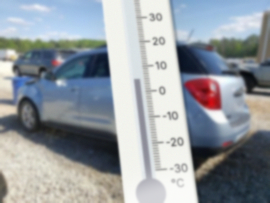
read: **5** °C
